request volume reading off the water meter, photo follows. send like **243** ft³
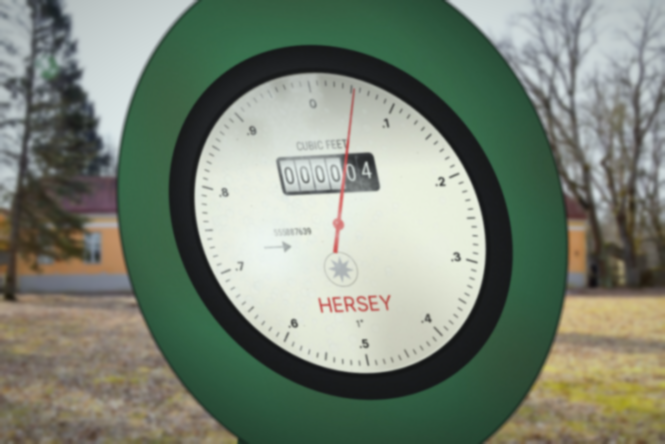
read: **4.05** ft³
